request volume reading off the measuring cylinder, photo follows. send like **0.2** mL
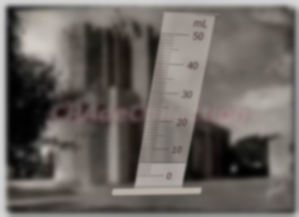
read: **5** mL
